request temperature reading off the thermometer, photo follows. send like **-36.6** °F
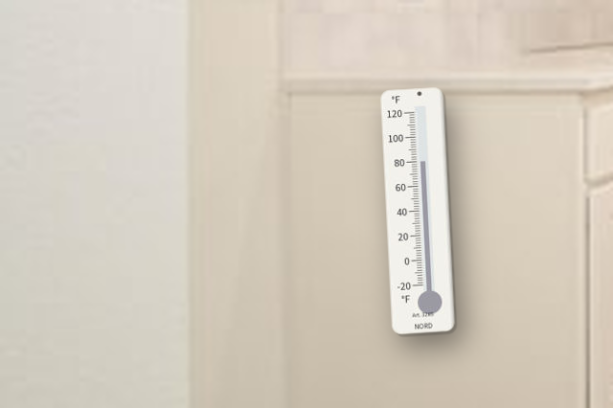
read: **80** °F
